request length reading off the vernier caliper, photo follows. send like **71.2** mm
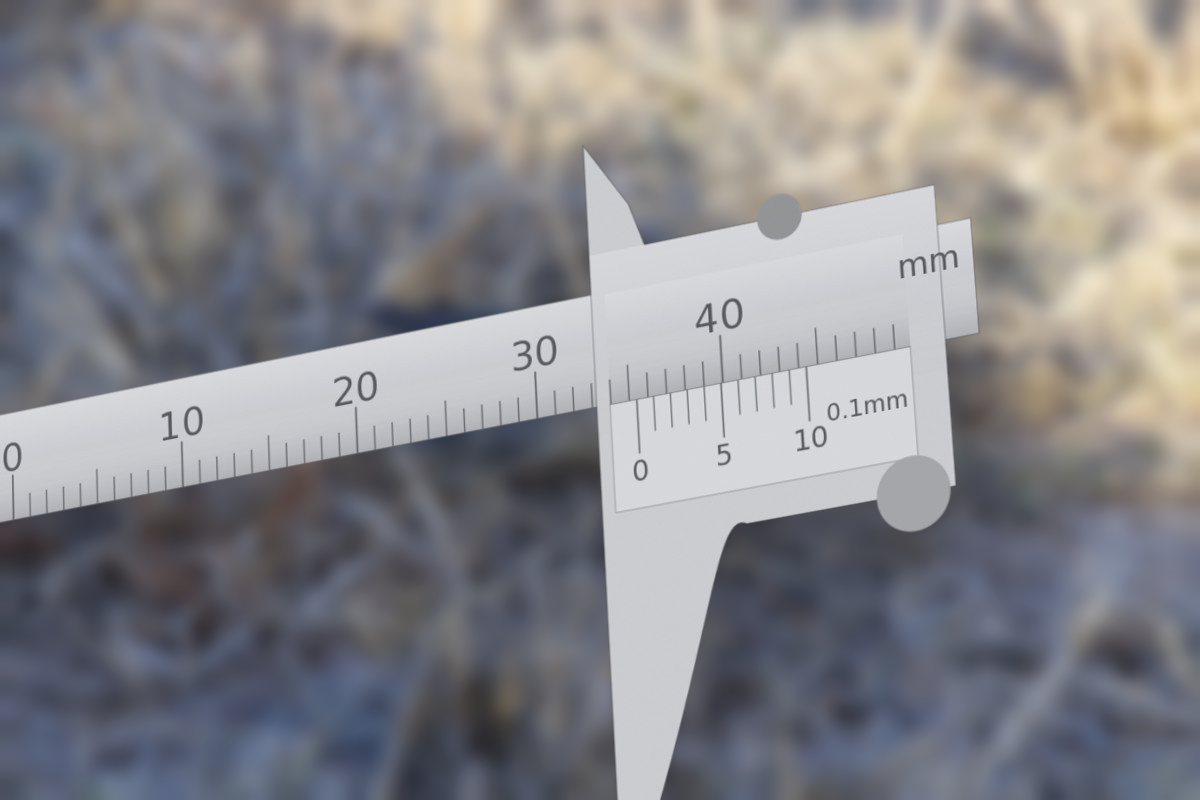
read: **35.4** mm
